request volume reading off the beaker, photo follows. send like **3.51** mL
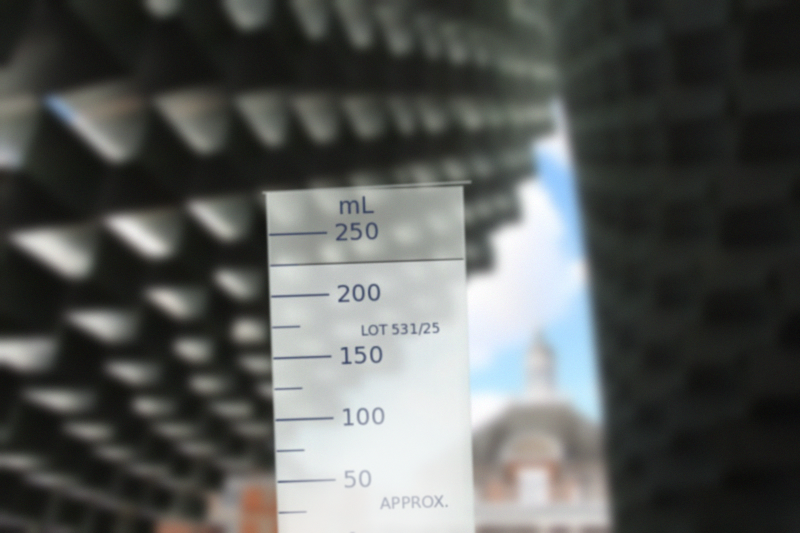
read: **225** mL
